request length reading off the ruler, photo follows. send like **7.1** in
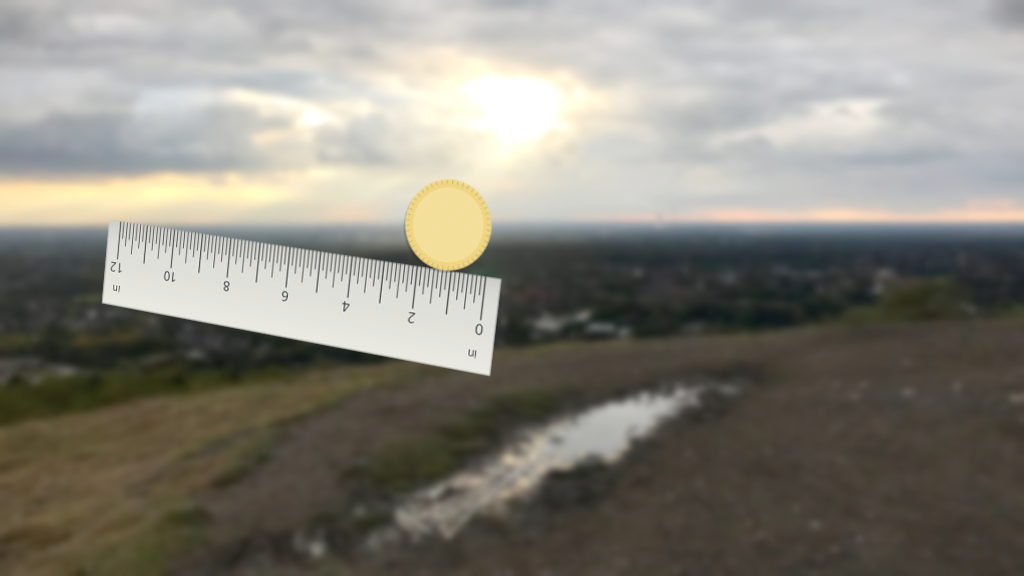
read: **2.5** in
